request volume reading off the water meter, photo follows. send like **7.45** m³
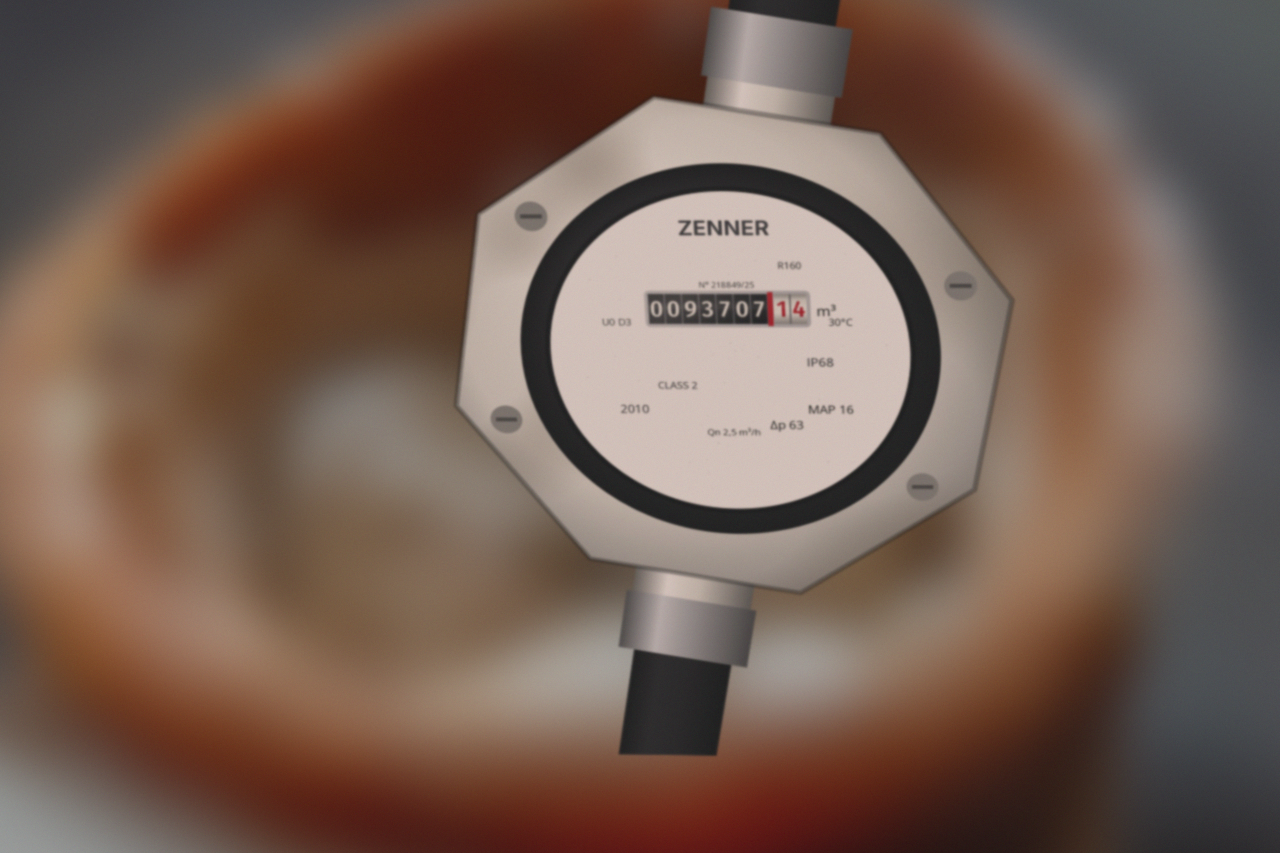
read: **93707.14** m³
